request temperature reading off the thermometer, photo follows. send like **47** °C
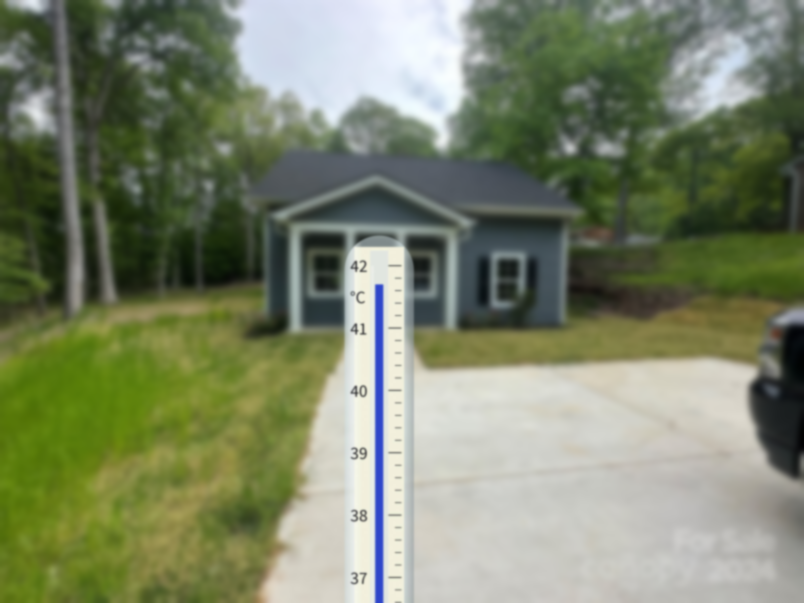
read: **41.7** °C
